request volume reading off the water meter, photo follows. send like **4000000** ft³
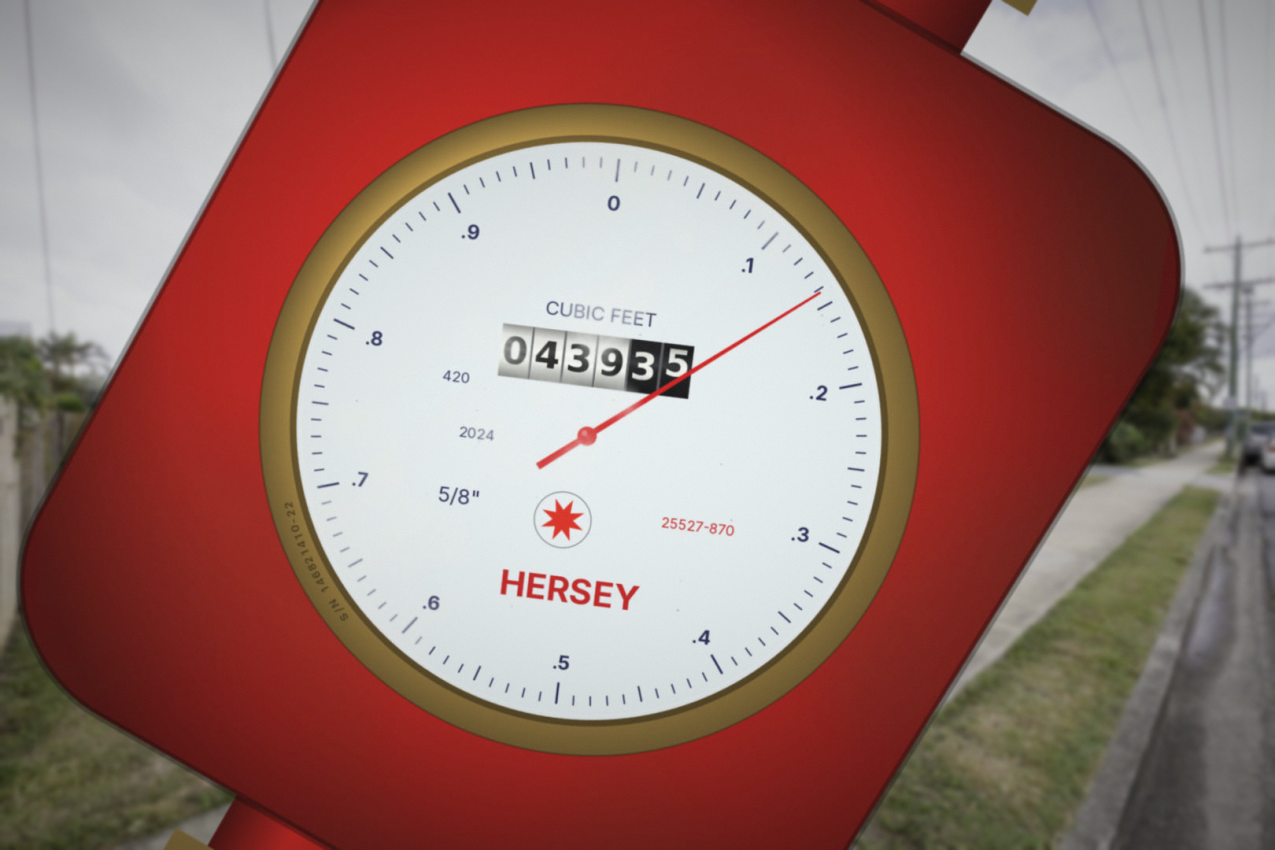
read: **43935.14** ft³
